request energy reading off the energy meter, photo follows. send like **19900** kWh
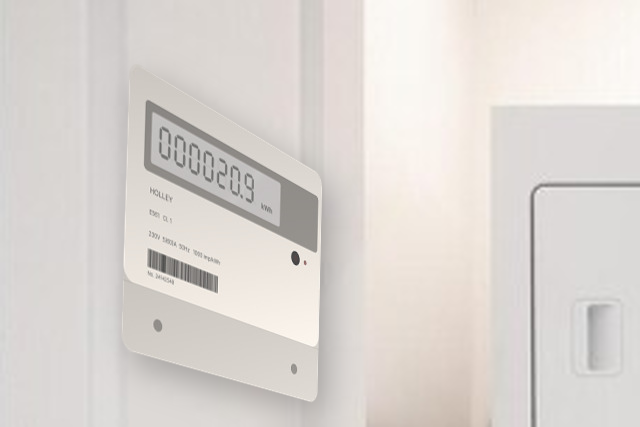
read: **20.9** kWh
